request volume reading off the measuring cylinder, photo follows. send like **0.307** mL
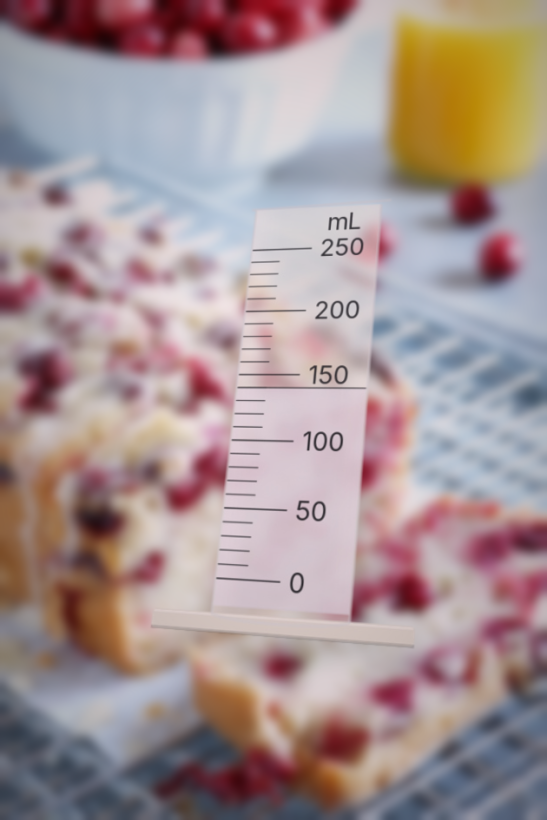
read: **140** mL
